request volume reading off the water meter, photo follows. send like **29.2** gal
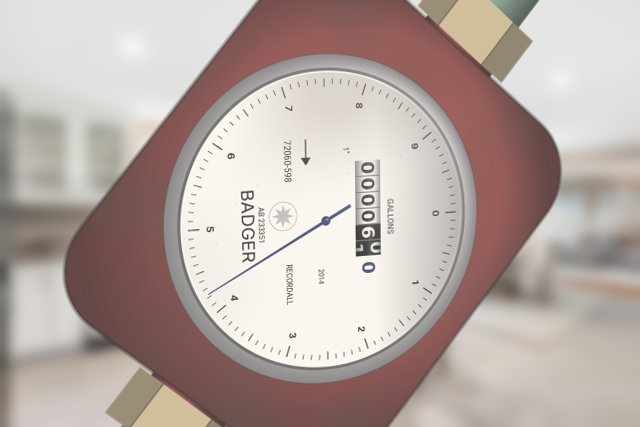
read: **604.2** gal
